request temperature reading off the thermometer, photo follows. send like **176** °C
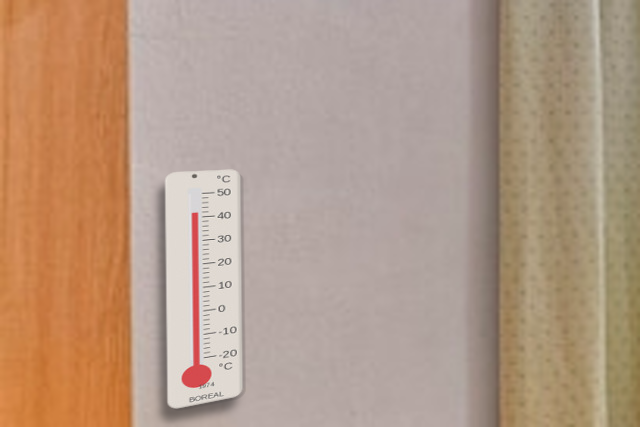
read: **42** °C
